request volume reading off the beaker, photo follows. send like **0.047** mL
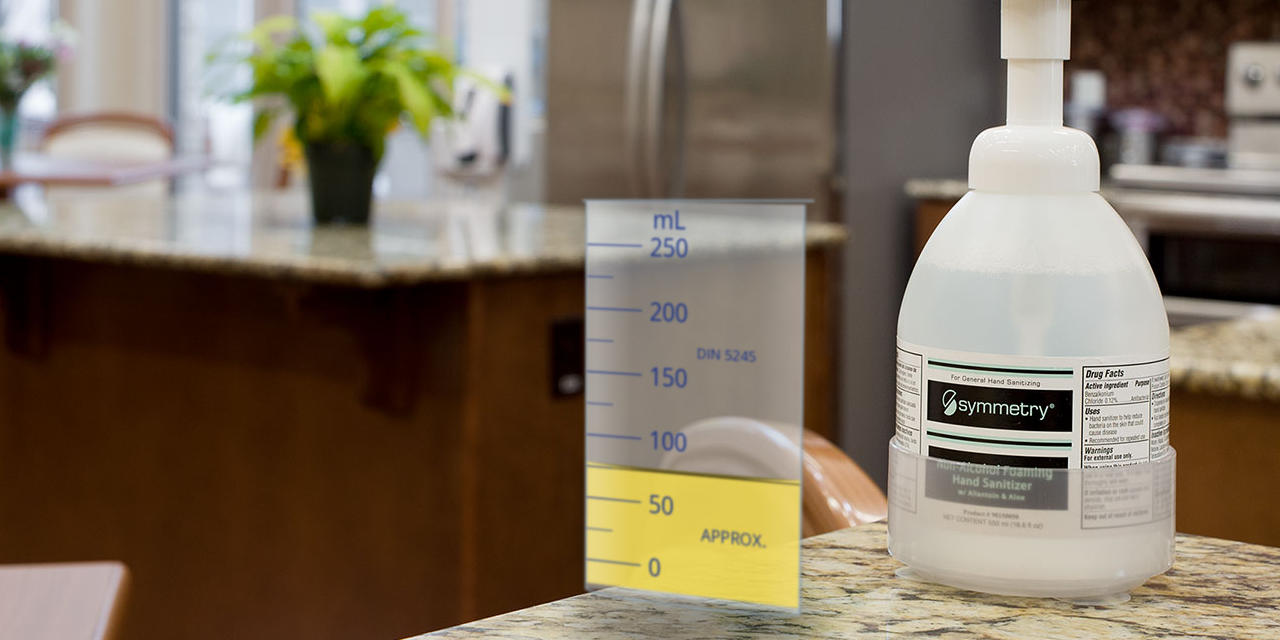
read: **75** mL
